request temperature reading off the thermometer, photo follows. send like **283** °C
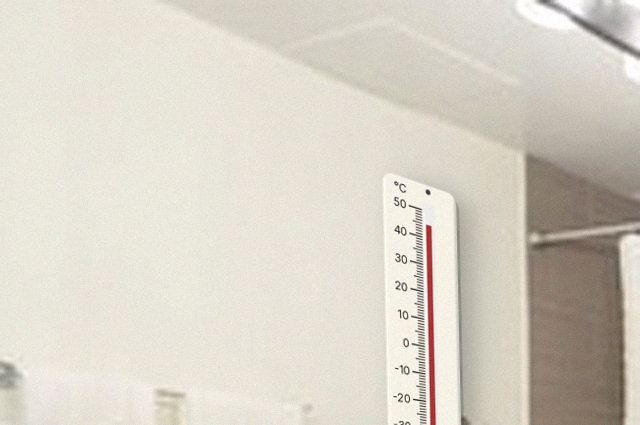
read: **45** °C
